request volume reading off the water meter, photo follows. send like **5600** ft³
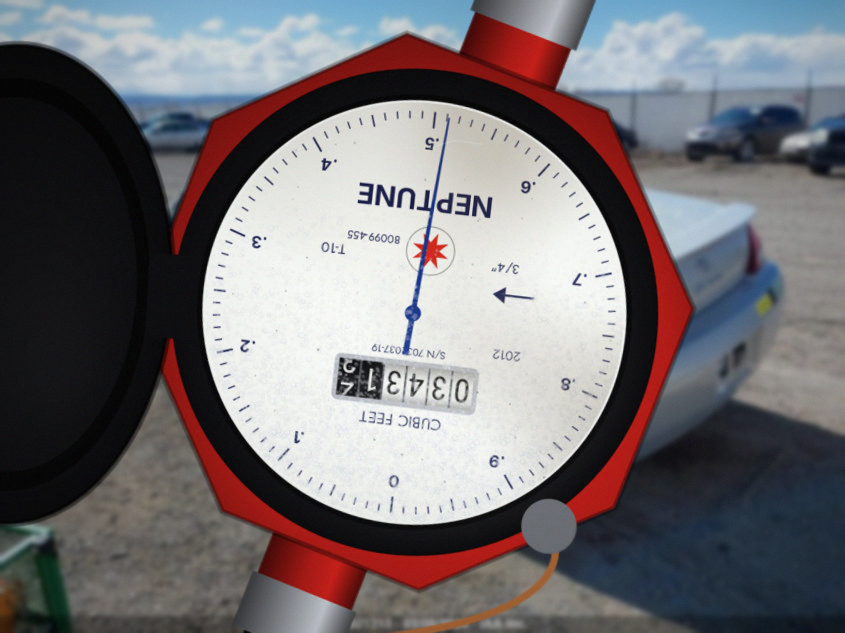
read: **34312.51** ft³
